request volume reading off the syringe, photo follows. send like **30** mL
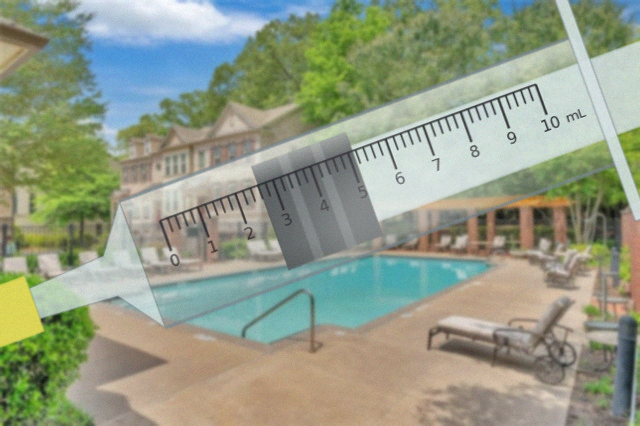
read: **2.6** mL
